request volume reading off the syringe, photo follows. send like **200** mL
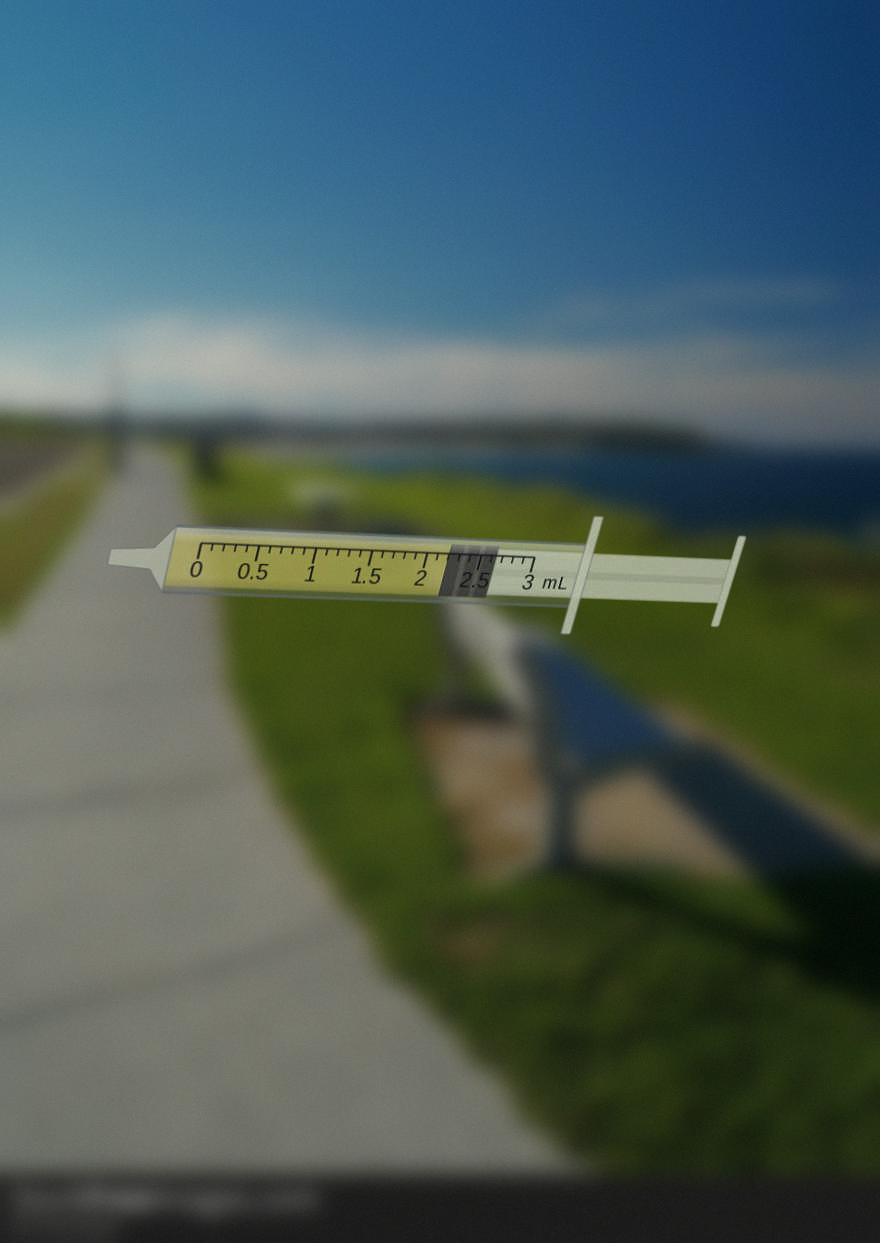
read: **2.2** mL
